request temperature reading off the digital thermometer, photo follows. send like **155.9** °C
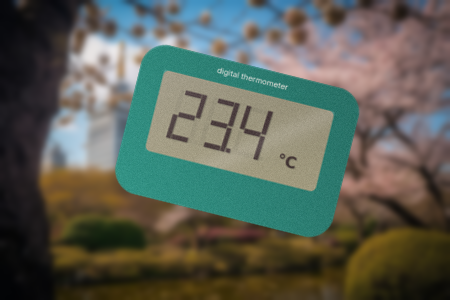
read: **23.4** °C
